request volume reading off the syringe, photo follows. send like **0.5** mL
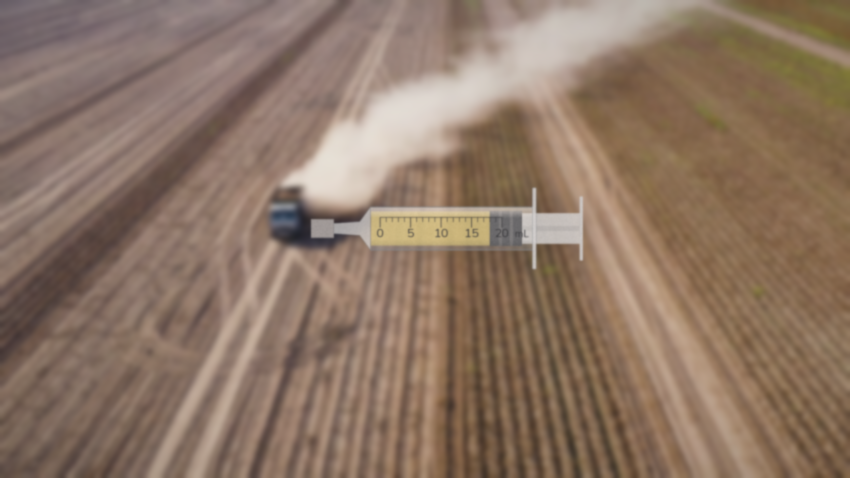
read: **18** mL
